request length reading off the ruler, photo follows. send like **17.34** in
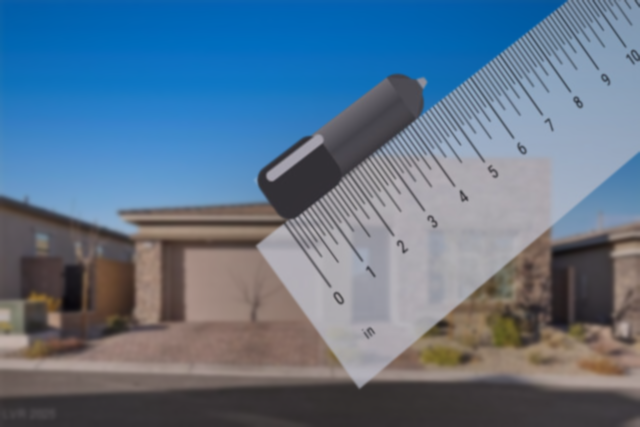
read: **5** in
